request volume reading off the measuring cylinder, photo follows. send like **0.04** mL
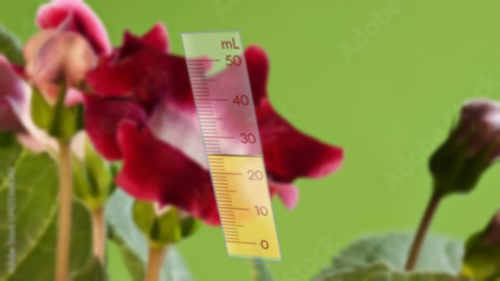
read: **25** mL
